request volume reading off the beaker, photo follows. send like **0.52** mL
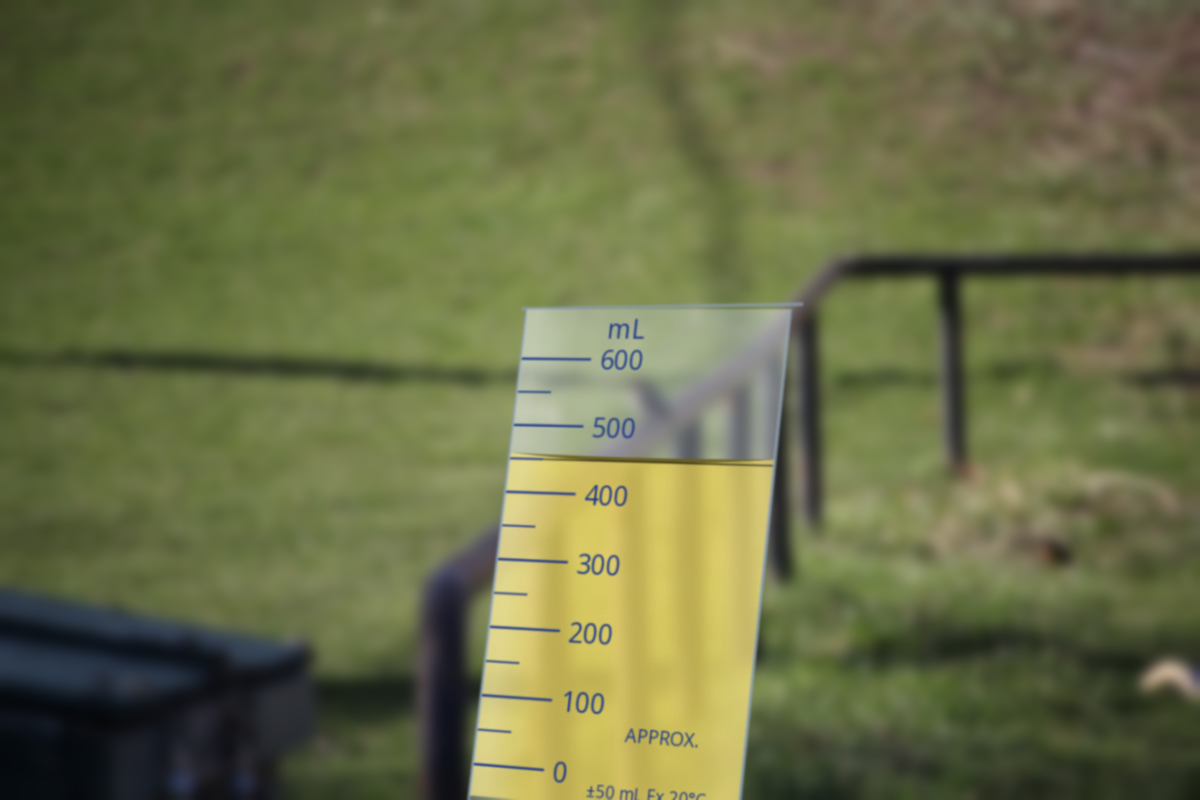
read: **450** mL
